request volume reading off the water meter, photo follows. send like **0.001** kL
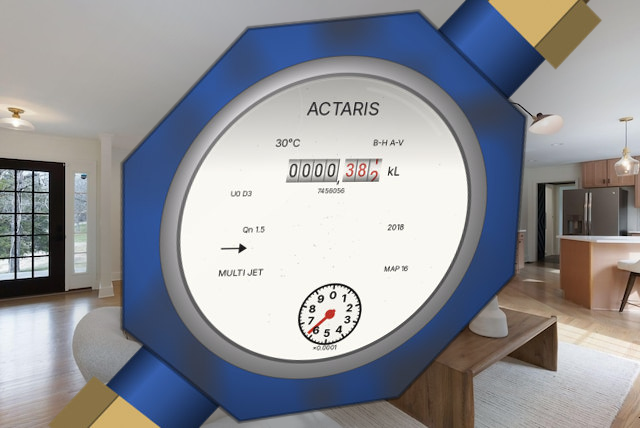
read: **0.3816** kL
